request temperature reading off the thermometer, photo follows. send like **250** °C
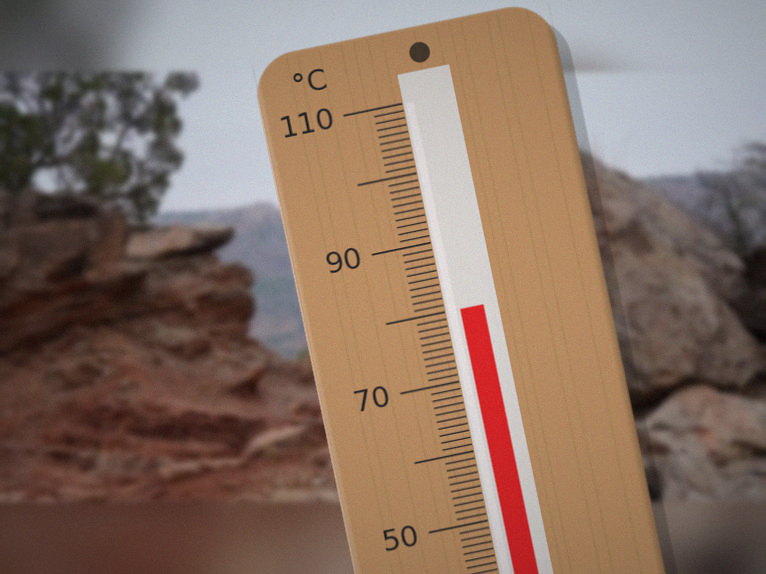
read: **80** °C
